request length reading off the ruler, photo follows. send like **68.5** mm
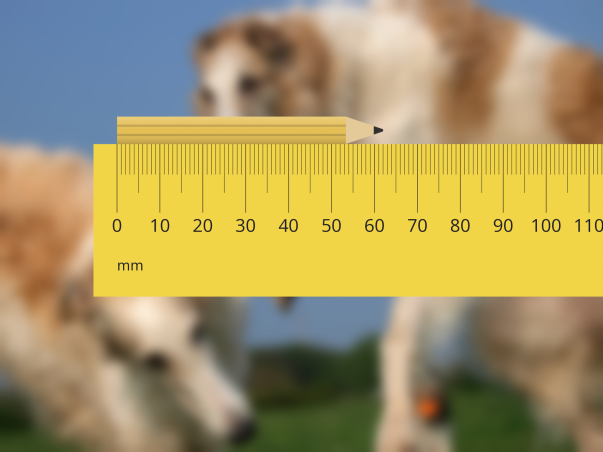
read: **62** mm
